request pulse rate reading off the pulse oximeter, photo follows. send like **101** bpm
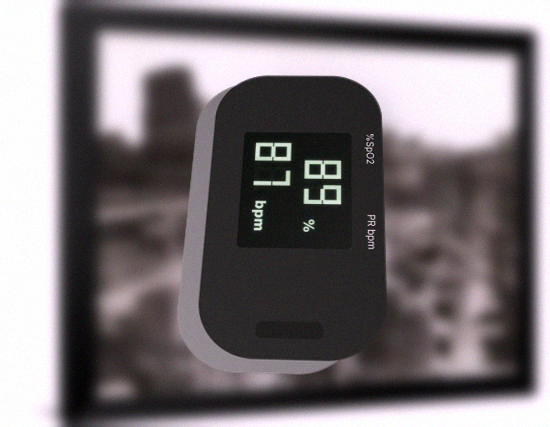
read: **87** bpm
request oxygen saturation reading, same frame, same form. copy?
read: **89** %
